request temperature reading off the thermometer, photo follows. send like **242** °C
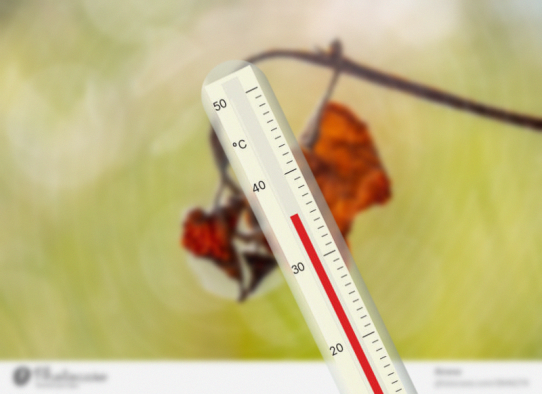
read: **35.5** °C
